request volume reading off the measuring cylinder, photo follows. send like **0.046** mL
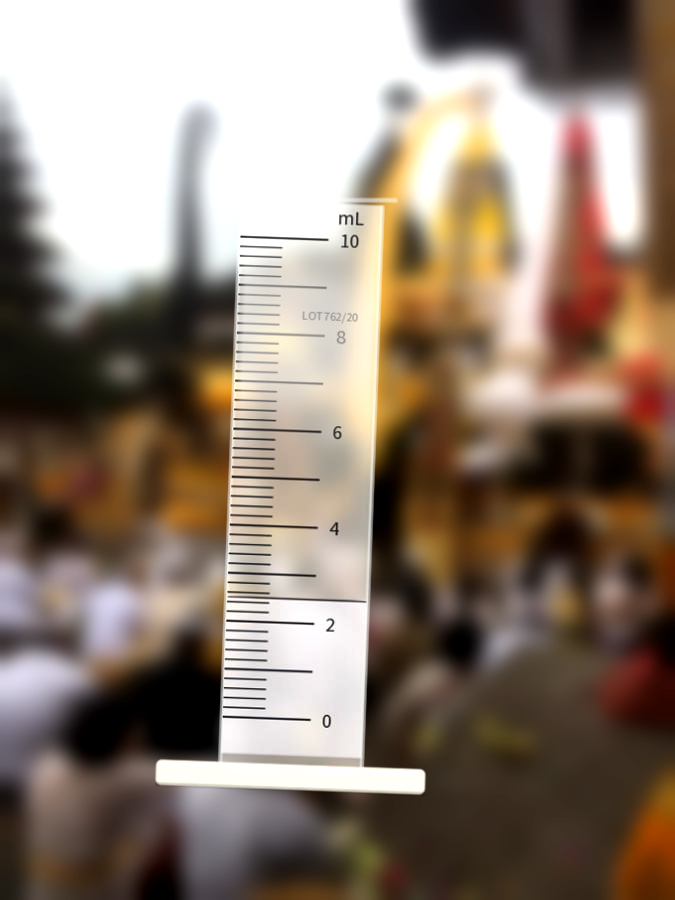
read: **2.5** mL
